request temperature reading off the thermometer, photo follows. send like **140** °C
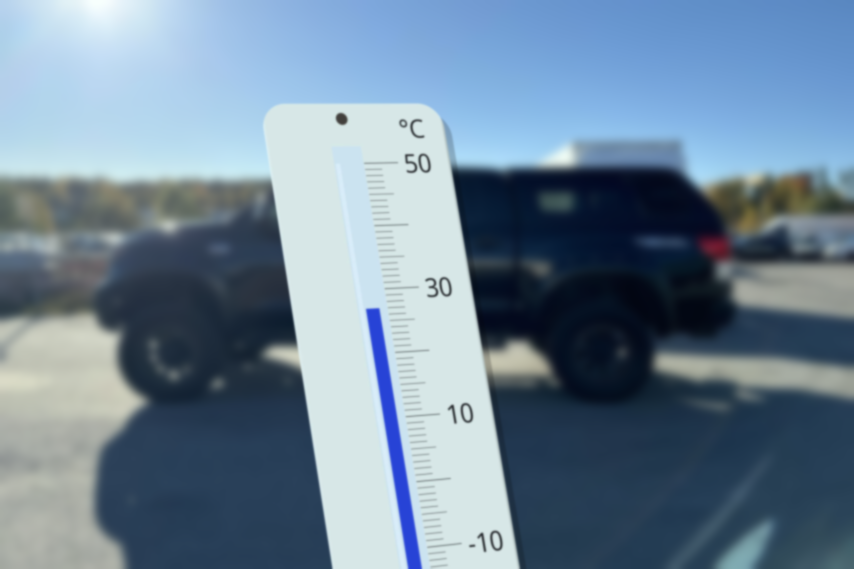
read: **27** °C
